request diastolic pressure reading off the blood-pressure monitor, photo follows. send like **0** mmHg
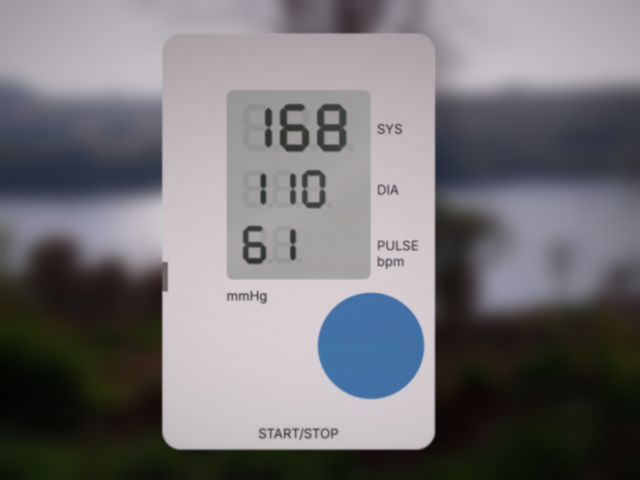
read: **110** mmHg
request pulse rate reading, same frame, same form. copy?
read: **61** bpm
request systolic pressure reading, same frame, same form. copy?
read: **168** mmHg
